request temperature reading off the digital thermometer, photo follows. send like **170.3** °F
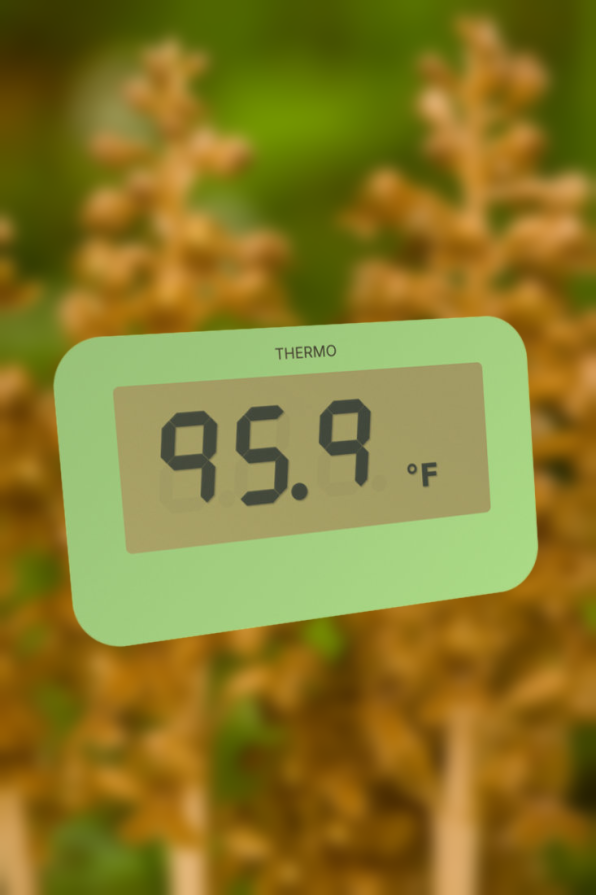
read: **95.9** °F
